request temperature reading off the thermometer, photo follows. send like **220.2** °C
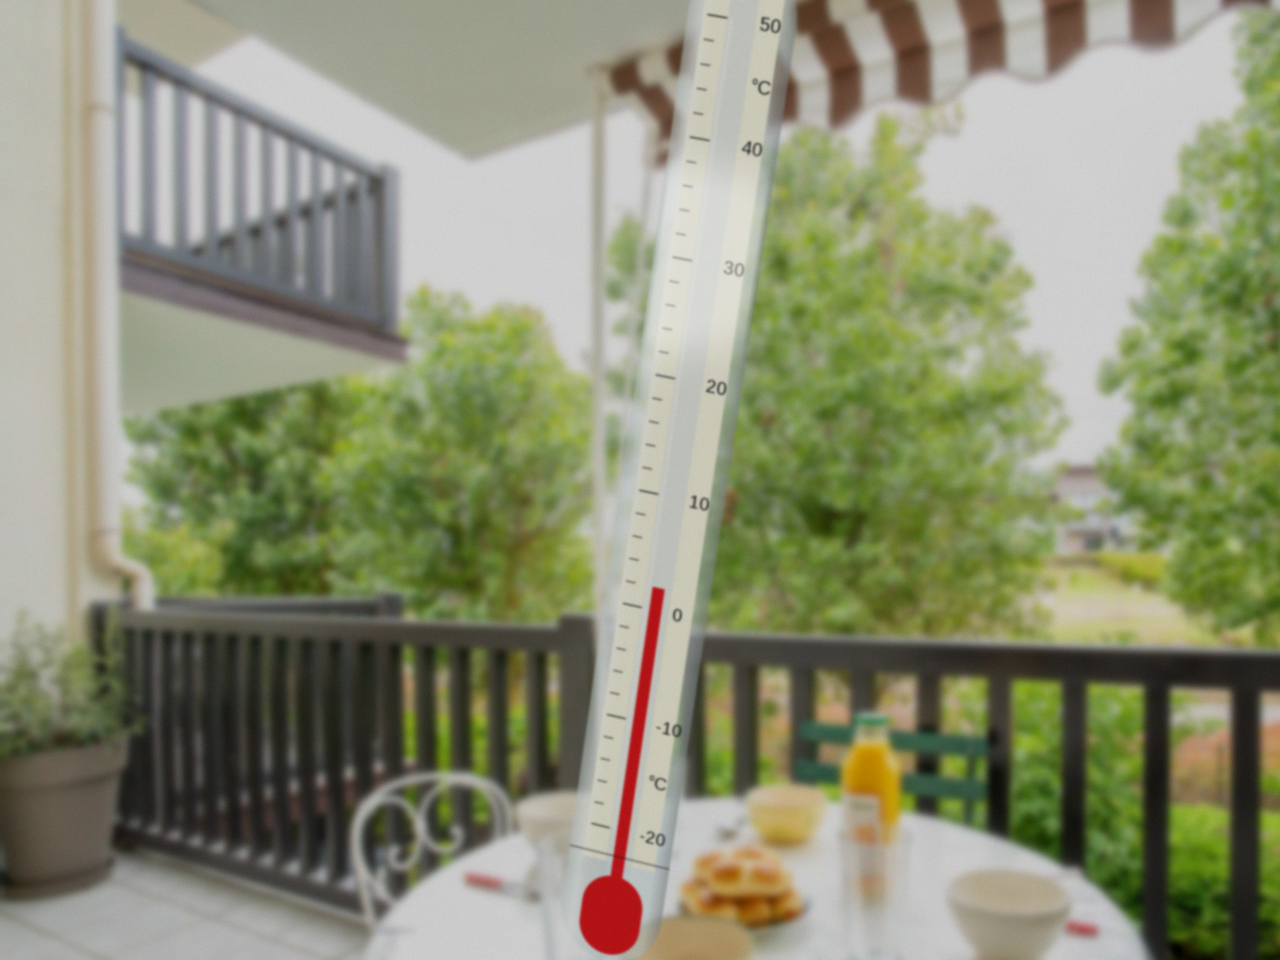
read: **2** °C
